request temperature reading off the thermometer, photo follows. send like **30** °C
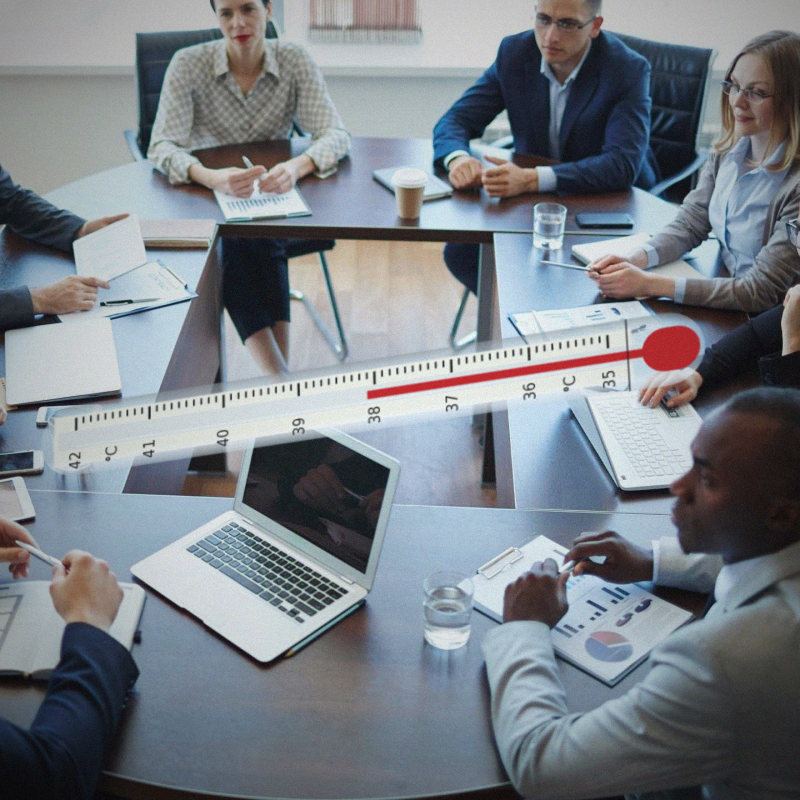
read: **38.1** °C
